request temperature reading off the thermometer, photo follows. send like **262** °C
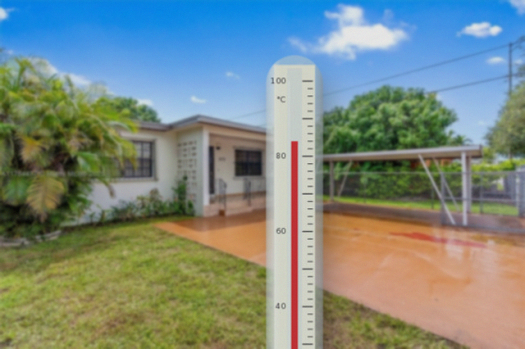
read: **84** °C
